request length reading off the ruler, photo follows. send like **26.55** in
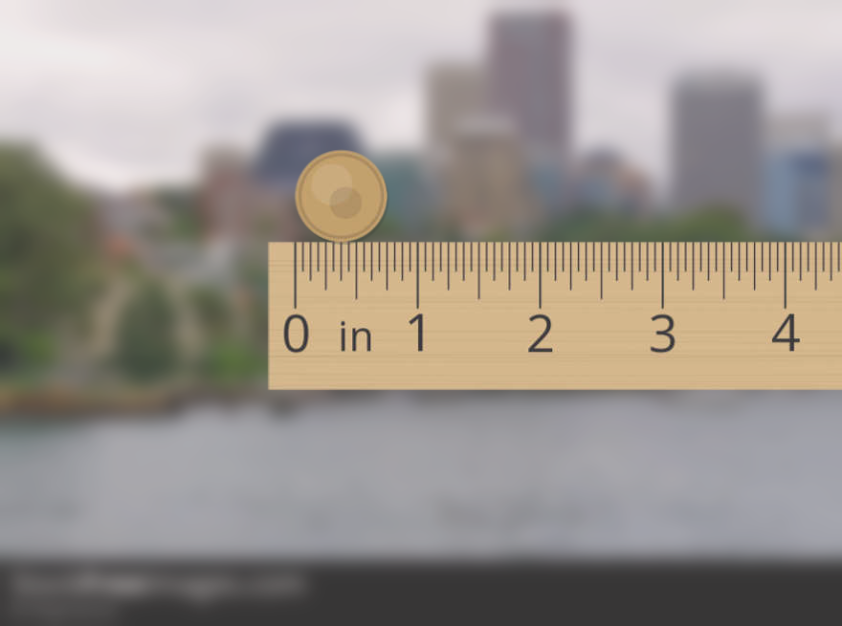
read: **0.75** in
